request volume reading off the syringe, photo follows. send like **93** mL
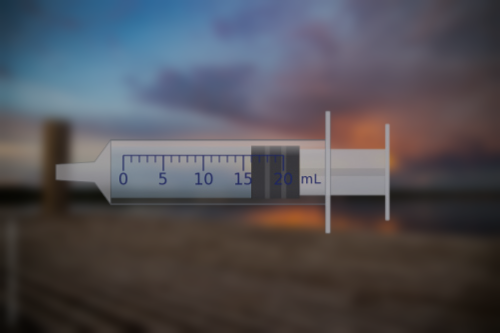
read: **16** mL
